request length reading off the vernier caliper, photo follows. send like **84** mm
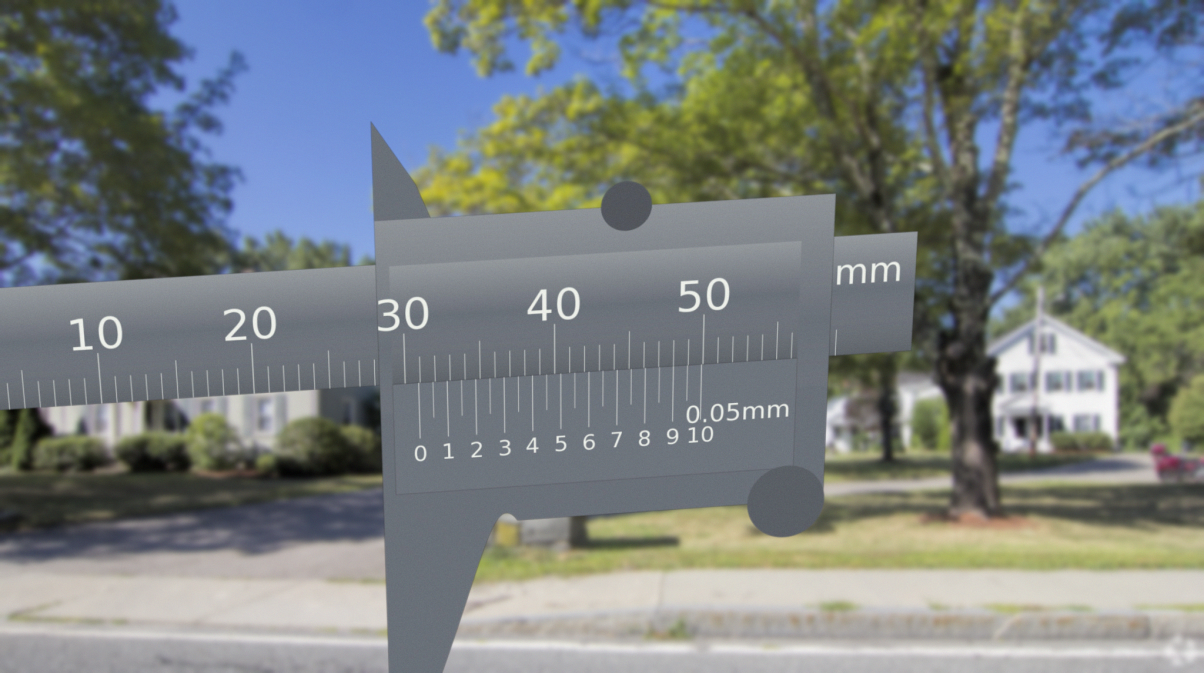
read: **30.9** mm
